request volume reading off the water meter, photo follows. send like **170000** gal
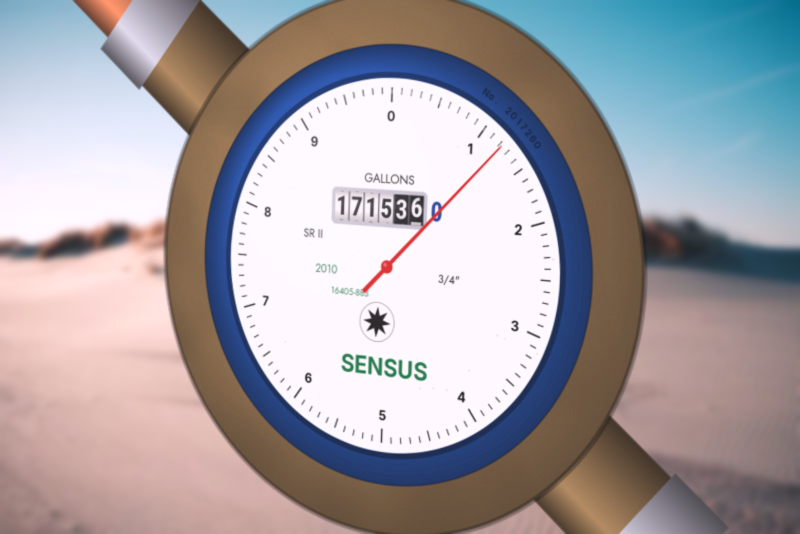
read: **1715361.2** gal
